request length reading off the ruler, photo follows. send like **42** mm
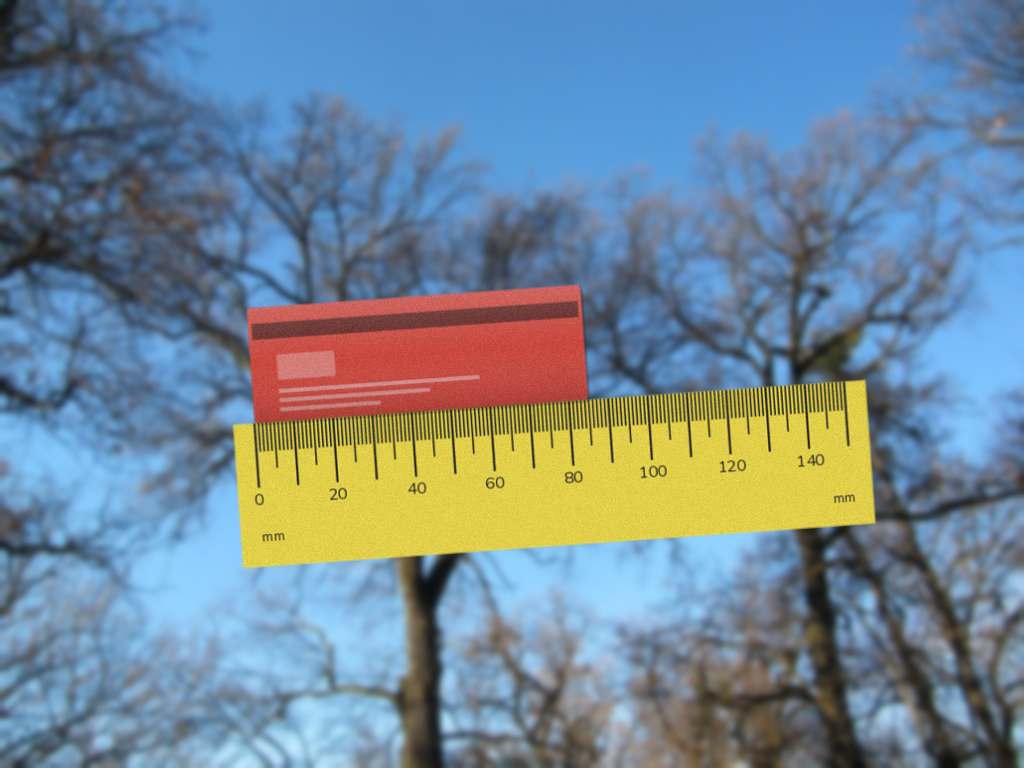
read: **85** mm
